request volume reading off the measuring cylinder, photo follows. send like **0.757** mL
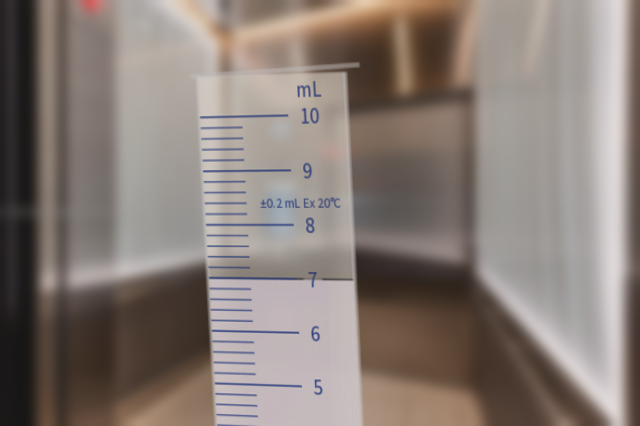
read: **7** mL
